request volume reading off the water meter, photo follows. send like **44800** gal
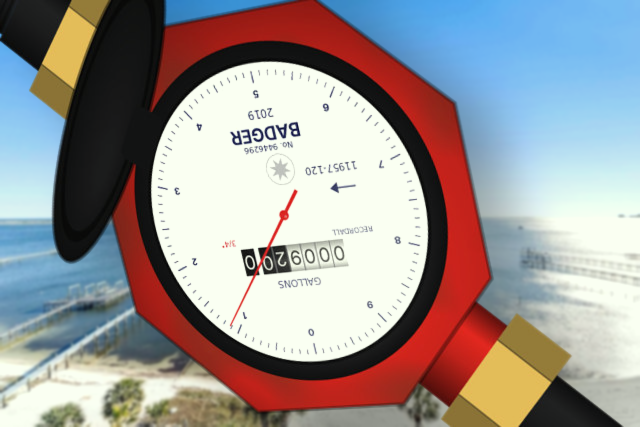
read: **9201.1** gal
